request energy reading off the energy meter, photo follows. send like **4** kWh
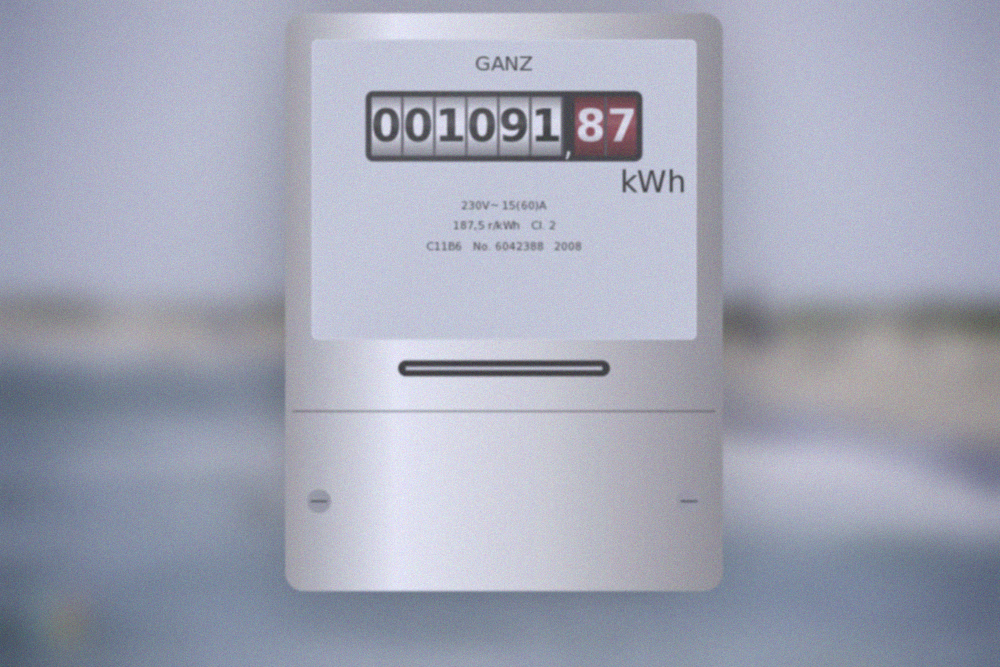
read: **1091.87** kWh
